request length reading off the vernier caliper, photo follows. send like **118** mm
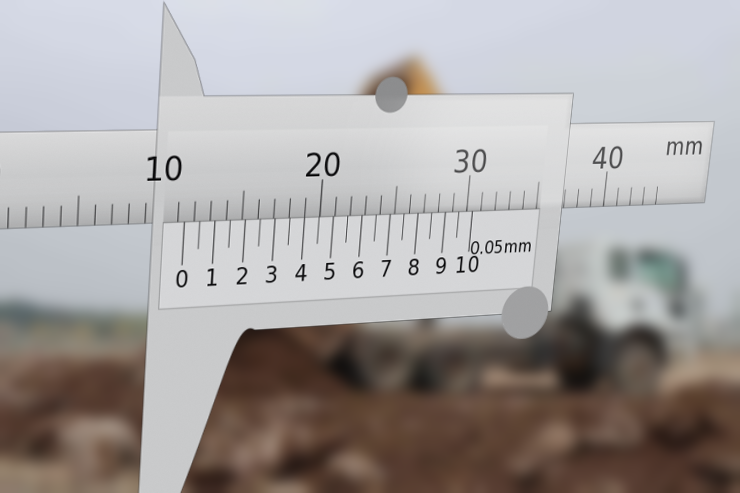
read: **11.4** mm
